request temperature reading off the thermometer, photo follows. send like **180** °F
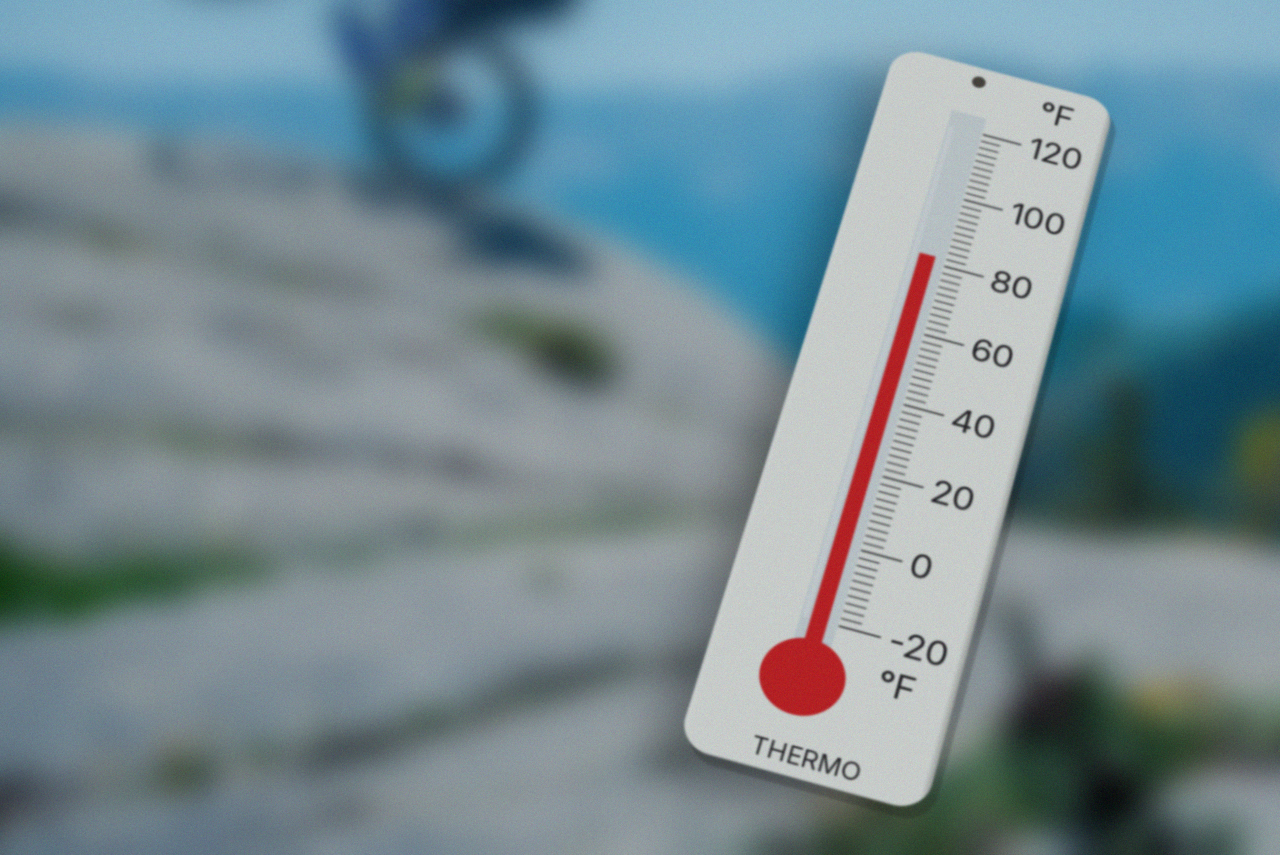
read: **82** °F
